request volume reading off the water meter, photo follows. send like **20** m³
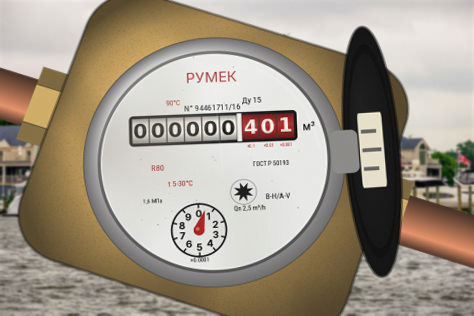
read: **0.4010** m³
